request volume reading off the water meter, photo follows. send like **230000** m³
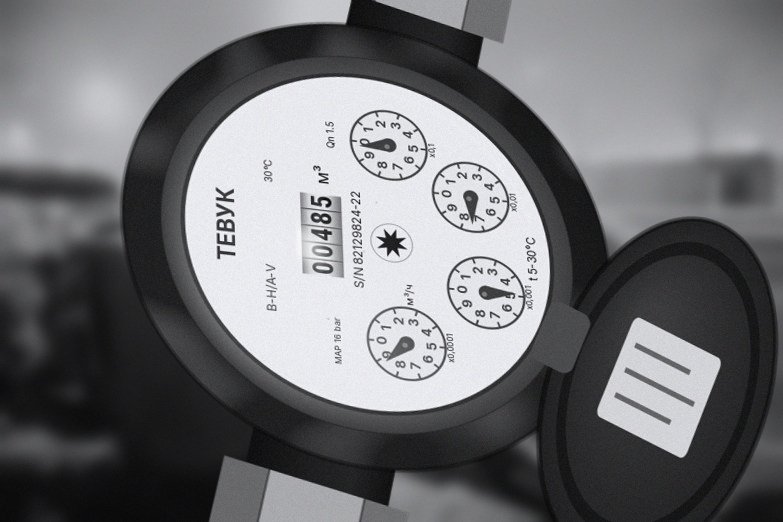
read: **484.9748** m³
